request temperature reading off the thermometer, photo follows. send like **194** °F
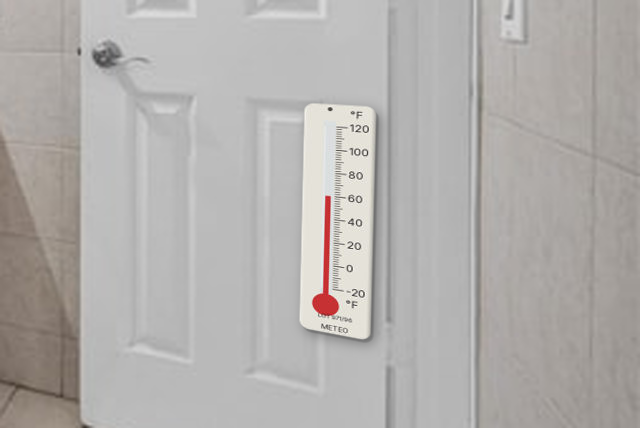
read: **60** °F
